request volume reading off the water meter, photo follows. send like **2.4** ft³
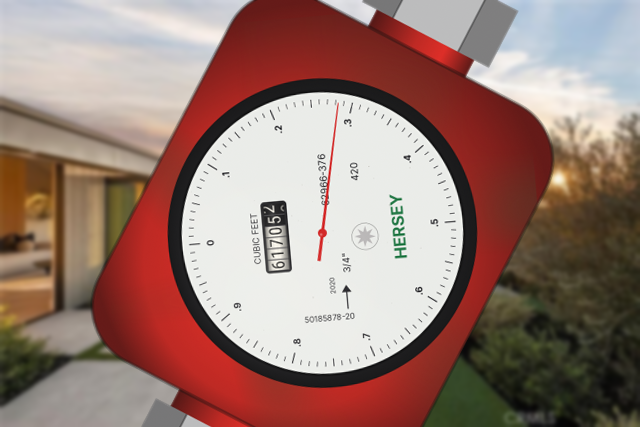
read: **617052.28** ft³
